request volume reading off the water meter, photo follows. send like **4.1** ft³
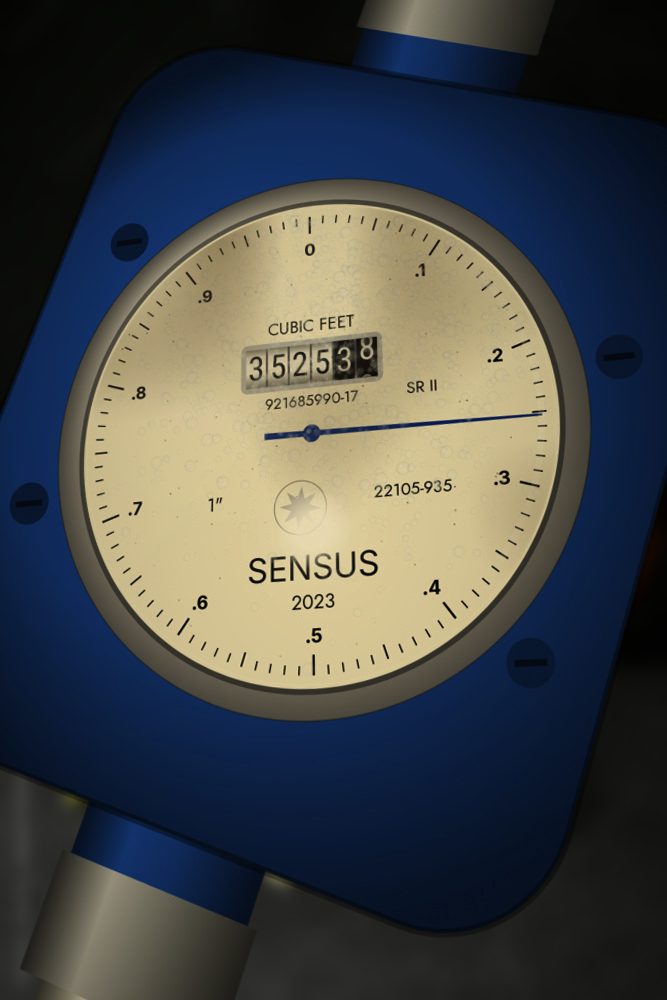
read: **352538.25** ft³
